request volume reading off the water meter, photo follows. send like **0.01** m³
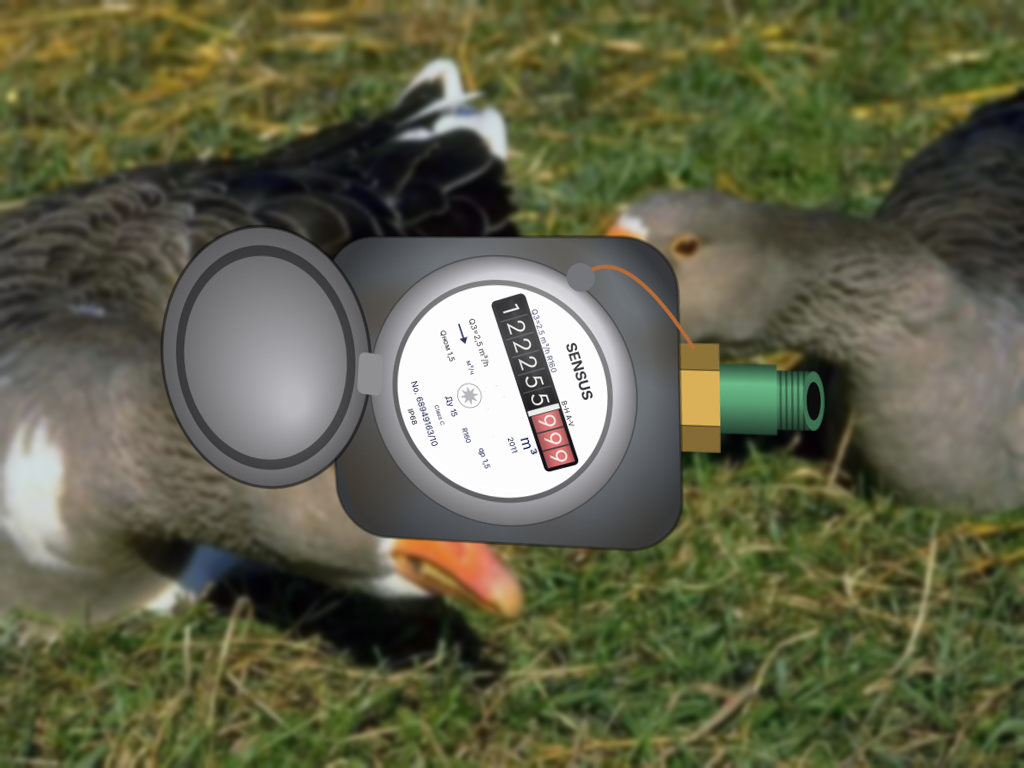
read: **122255.999** m³
